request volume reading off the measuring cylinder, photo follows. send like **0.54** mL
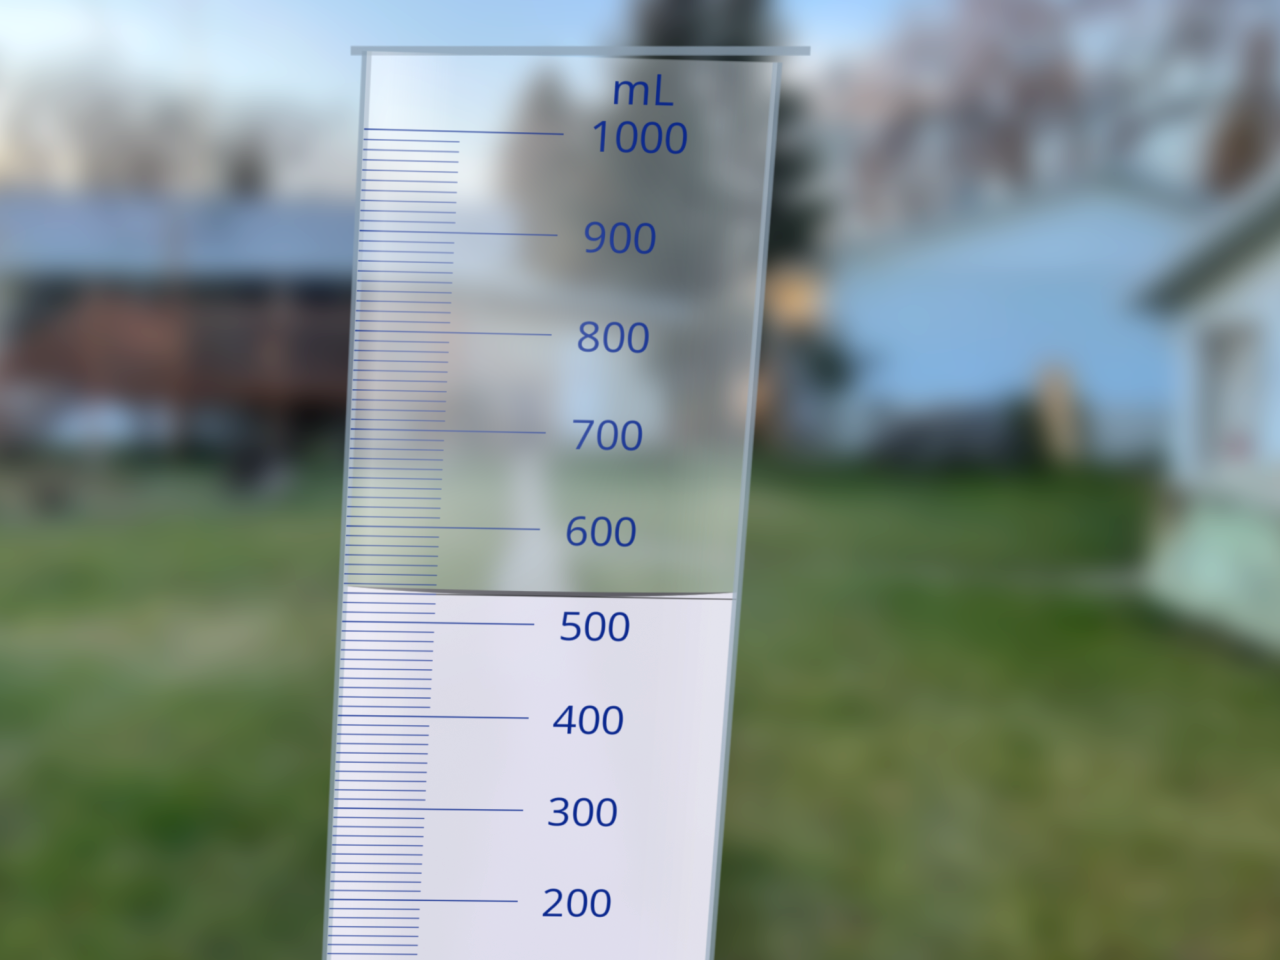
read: **530** mL
